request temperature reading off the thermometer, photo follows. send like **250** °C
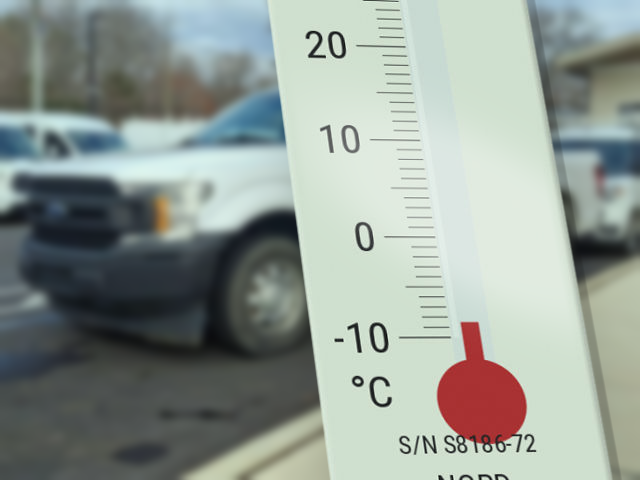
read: **-8.5** °C
